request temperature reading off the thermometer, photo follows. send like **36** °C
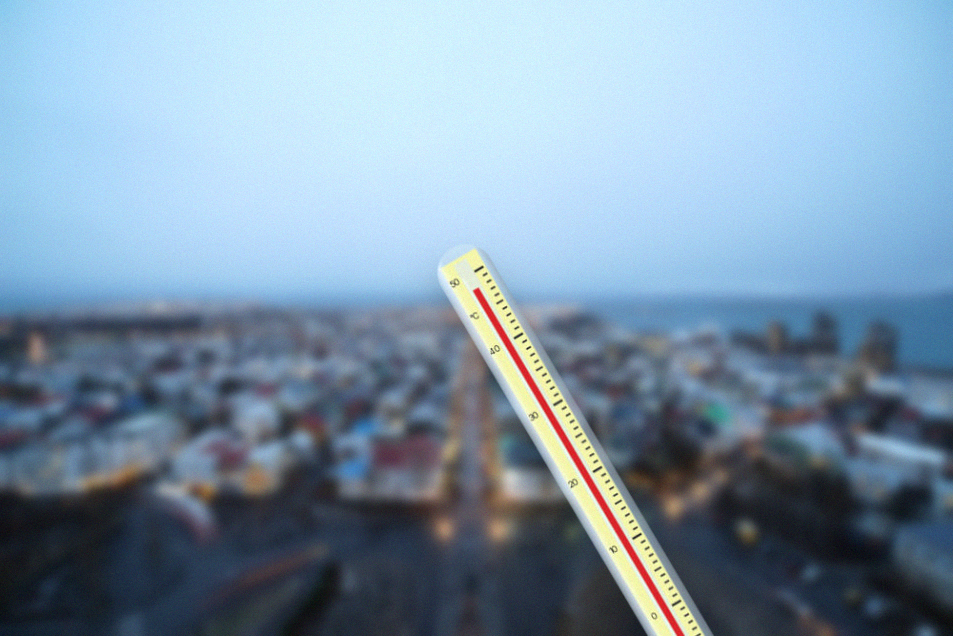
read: **48** °C
